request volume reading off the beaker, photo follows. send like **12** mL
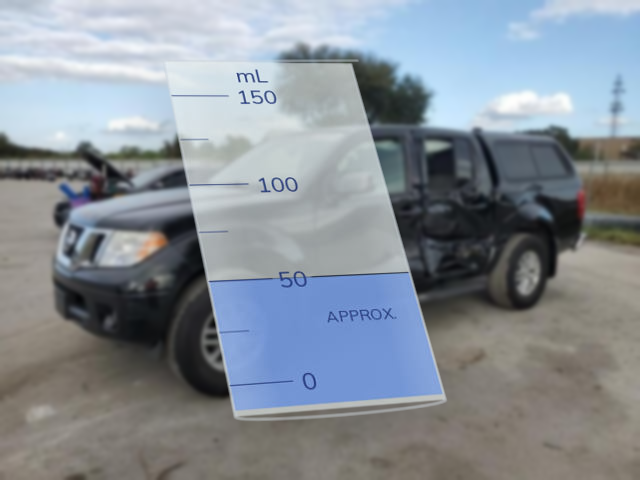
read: **50** mL
